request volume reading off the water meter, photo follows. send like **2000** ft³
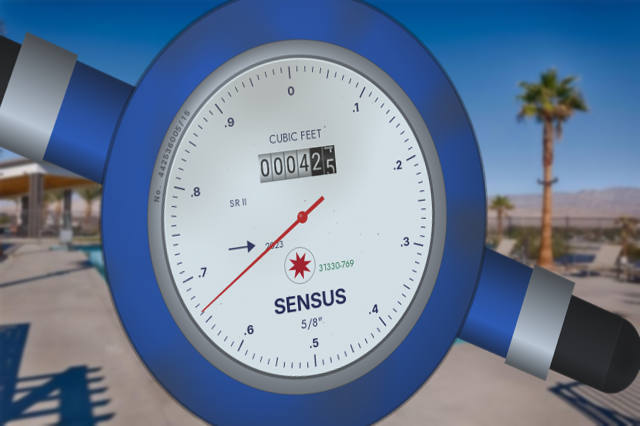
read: **424.66** ft³
